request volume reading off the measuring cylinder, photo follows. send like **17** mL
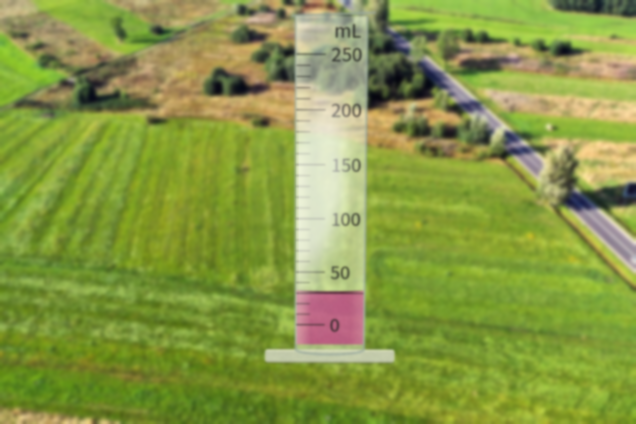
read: **30** mL
